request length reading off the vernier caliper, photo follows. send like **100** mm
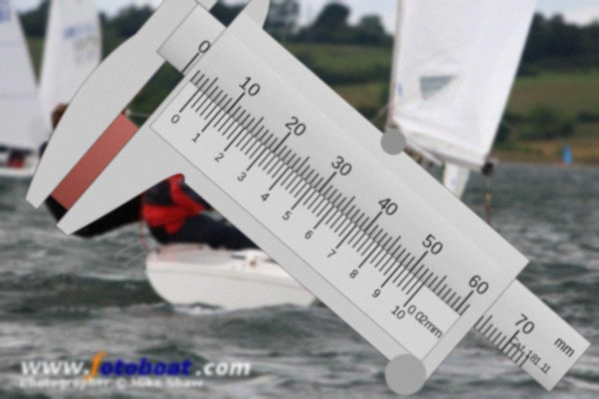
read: **4.0** mm
